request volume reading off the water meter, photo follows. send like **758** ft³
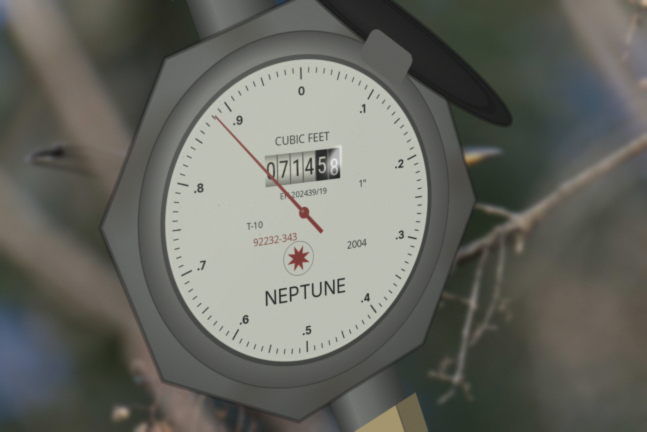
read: **71457.88** ft³
